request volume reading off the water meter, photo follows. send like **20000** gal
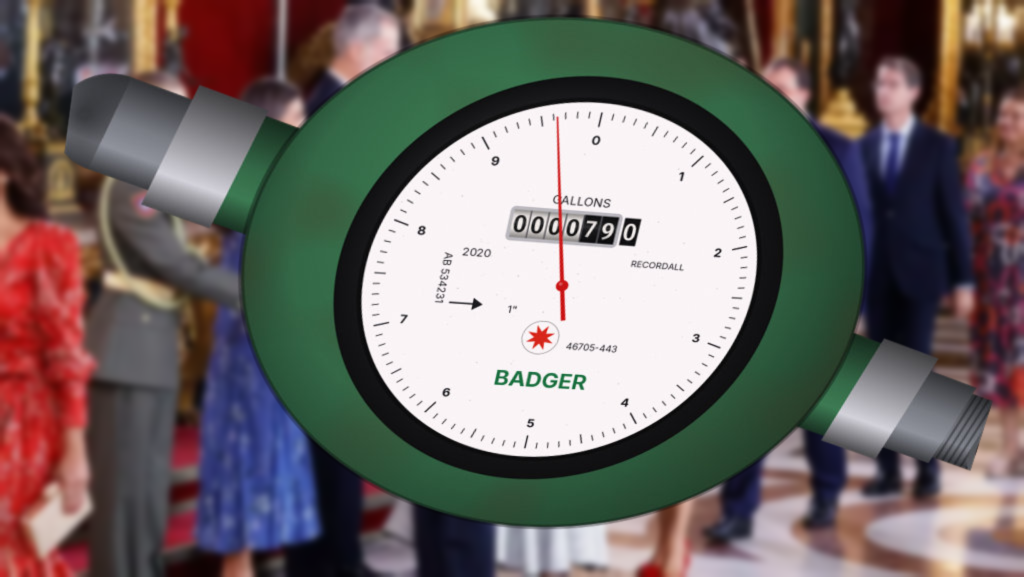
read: **789.6** gal
